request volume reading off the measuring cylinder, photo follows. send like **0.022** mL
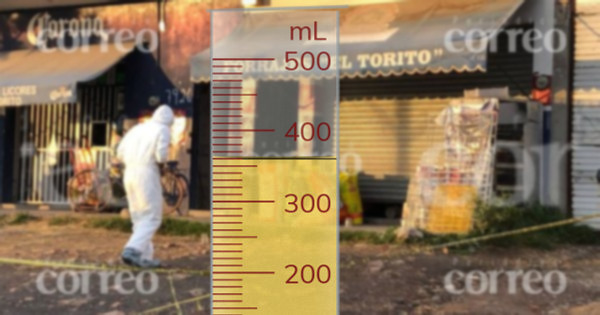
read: **360** mL
